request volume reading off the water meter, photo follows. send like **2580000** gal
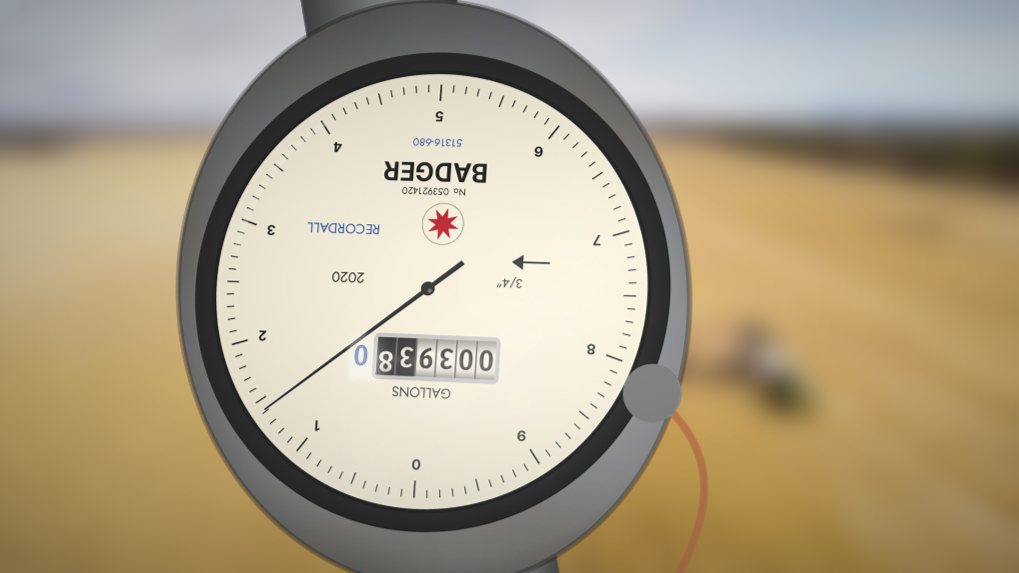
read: **39381.4** gal
